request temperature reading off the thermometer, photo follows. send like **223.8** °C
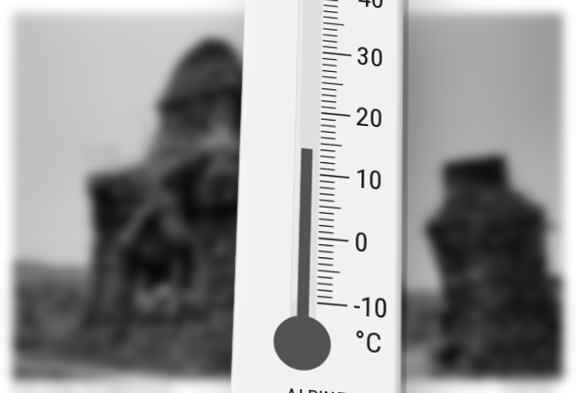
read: **14** °C
